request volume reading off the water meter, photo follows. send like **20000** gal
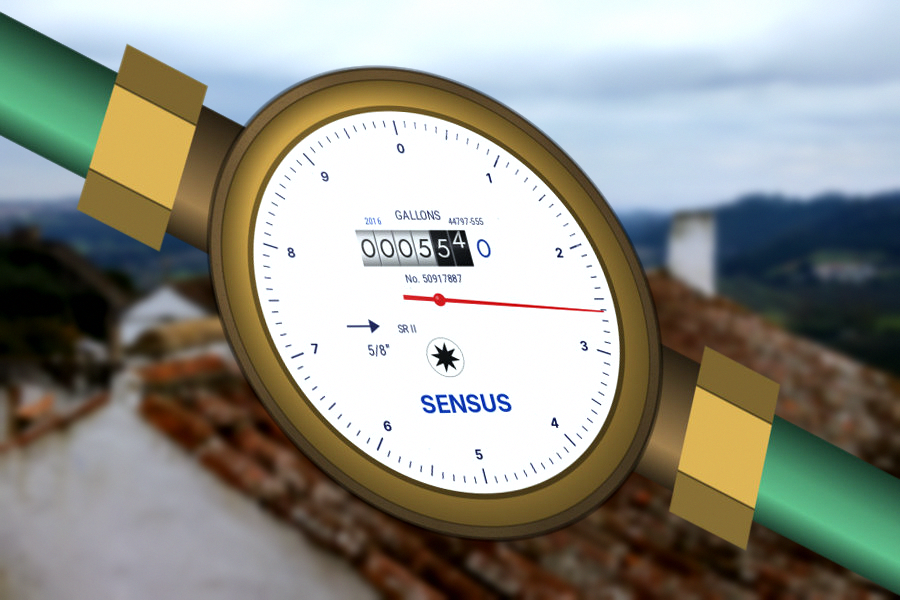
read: **5542.6** gal
